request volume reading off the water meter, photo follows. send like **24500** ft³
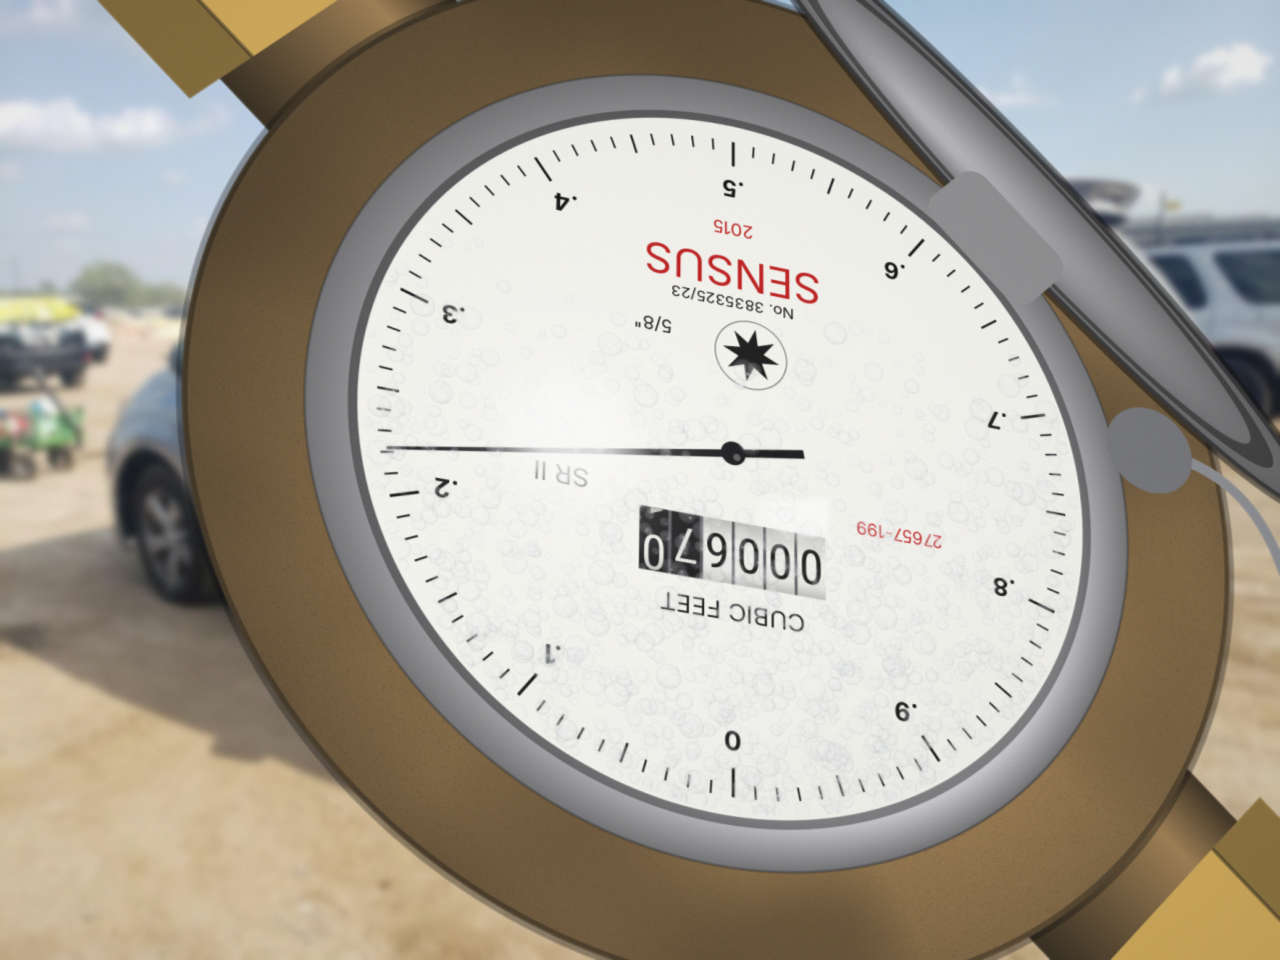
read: **670.22** ft³
